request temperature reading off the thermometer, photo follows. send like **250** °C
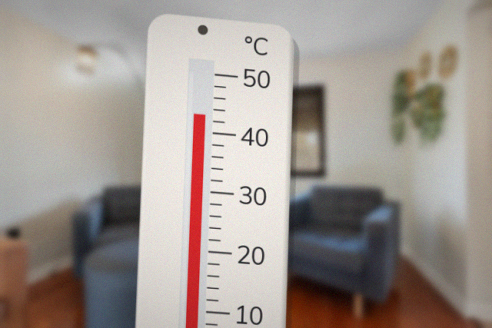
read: **43** °C
